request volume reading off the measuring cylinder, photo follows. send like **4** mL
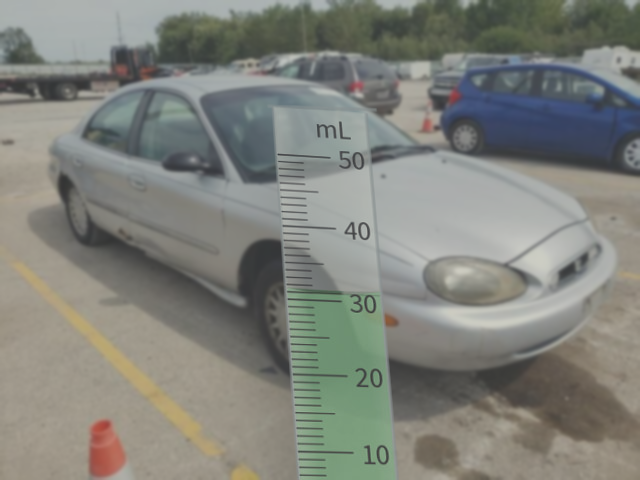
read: **31** mL
